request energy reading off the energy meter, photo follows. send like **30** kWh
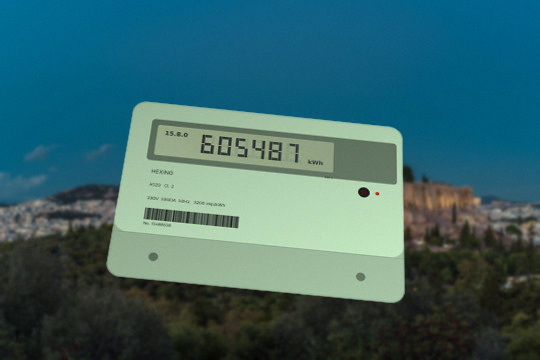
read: **605487** kWh
